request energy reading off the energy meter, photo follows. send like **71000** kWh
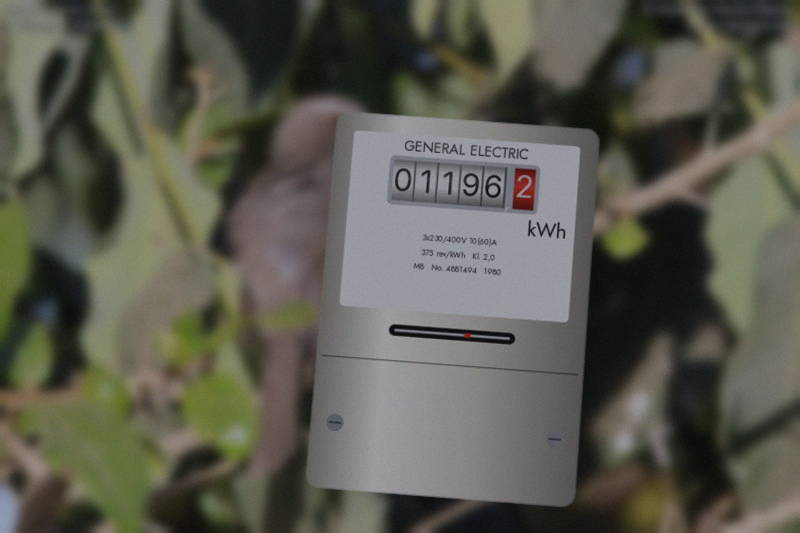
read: **1196.2** kWh
